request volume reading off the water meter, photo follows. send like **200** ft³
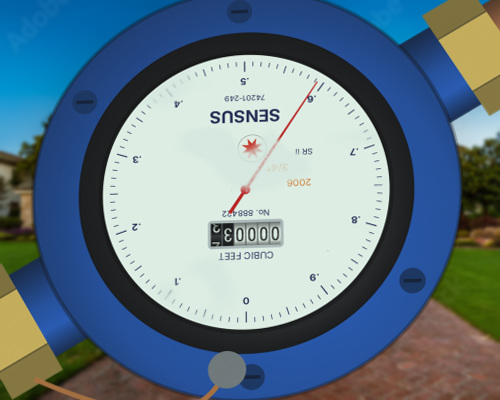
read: **32.59** ft³
